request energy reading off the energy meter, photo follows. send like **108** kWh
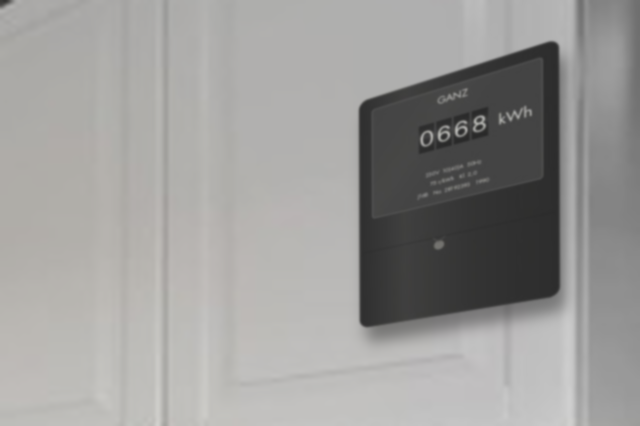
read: **668** kWh
